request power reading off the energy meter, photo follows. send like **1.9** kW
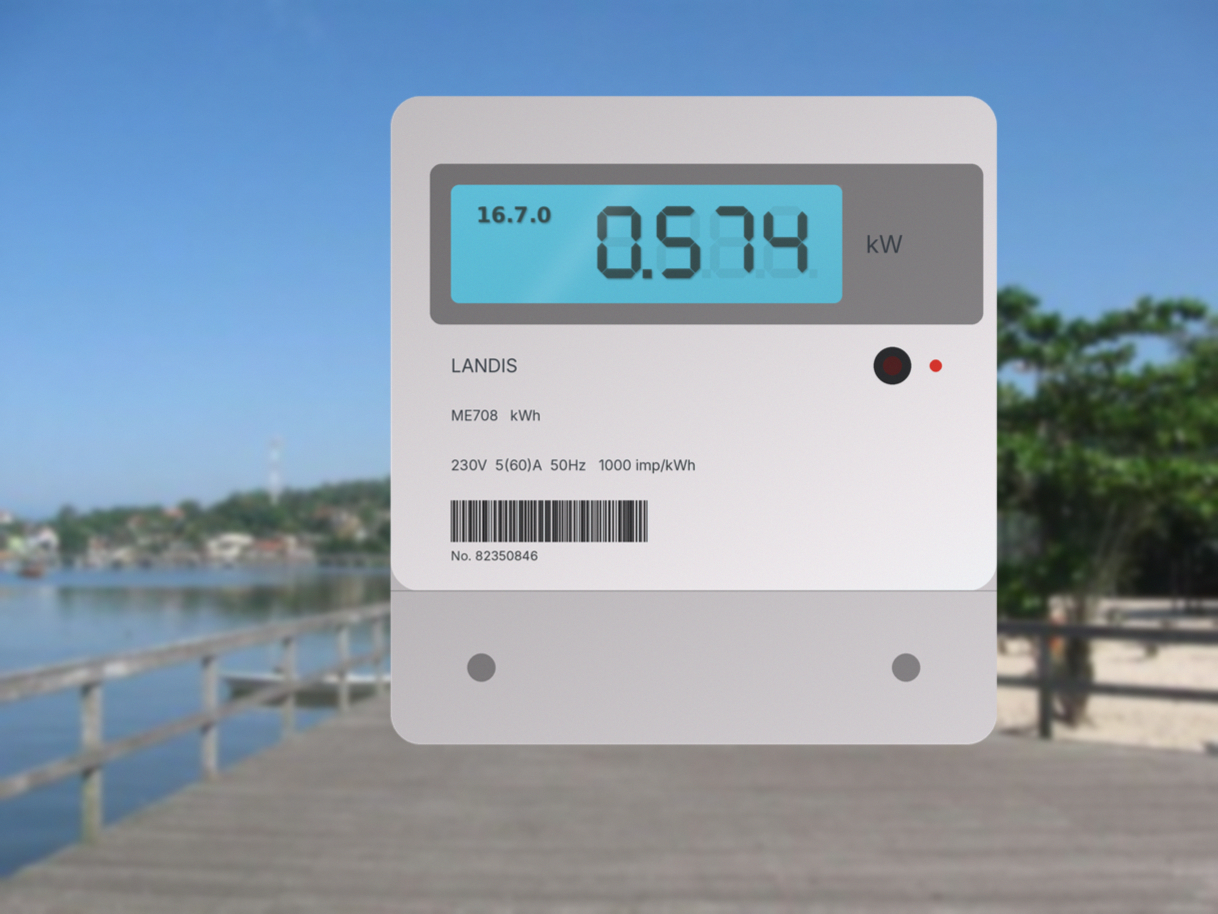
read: **0.574** kW
